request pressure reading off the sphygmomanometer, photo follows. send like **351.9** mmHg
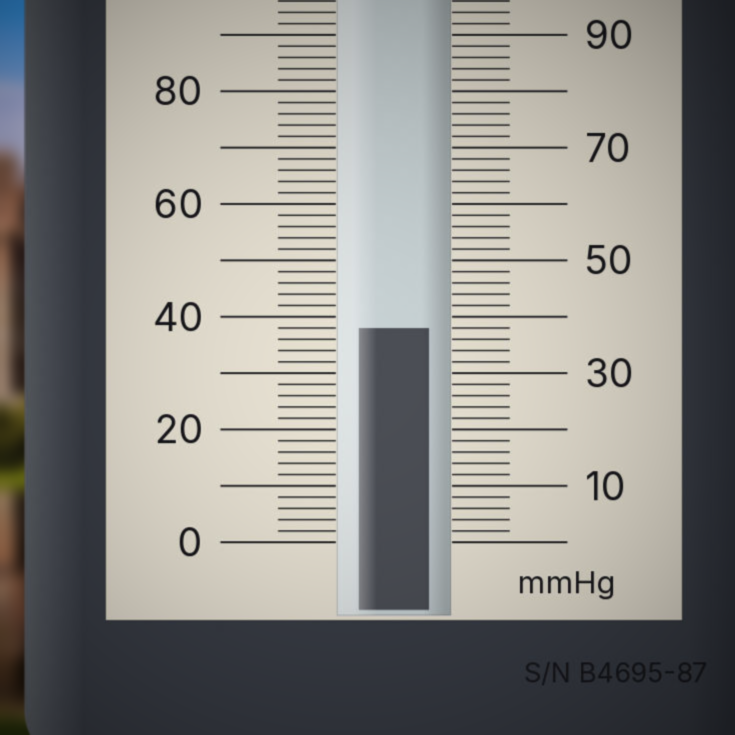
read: **38** mmHg
